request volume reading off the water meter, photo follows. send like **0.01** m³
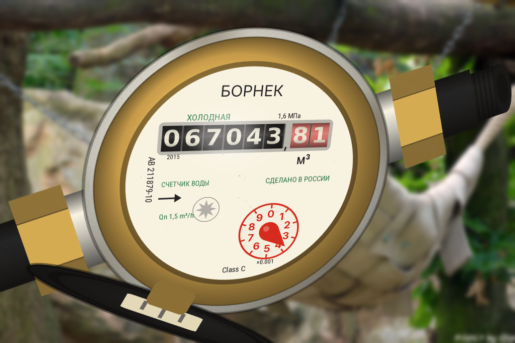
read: **67043.813** m³
